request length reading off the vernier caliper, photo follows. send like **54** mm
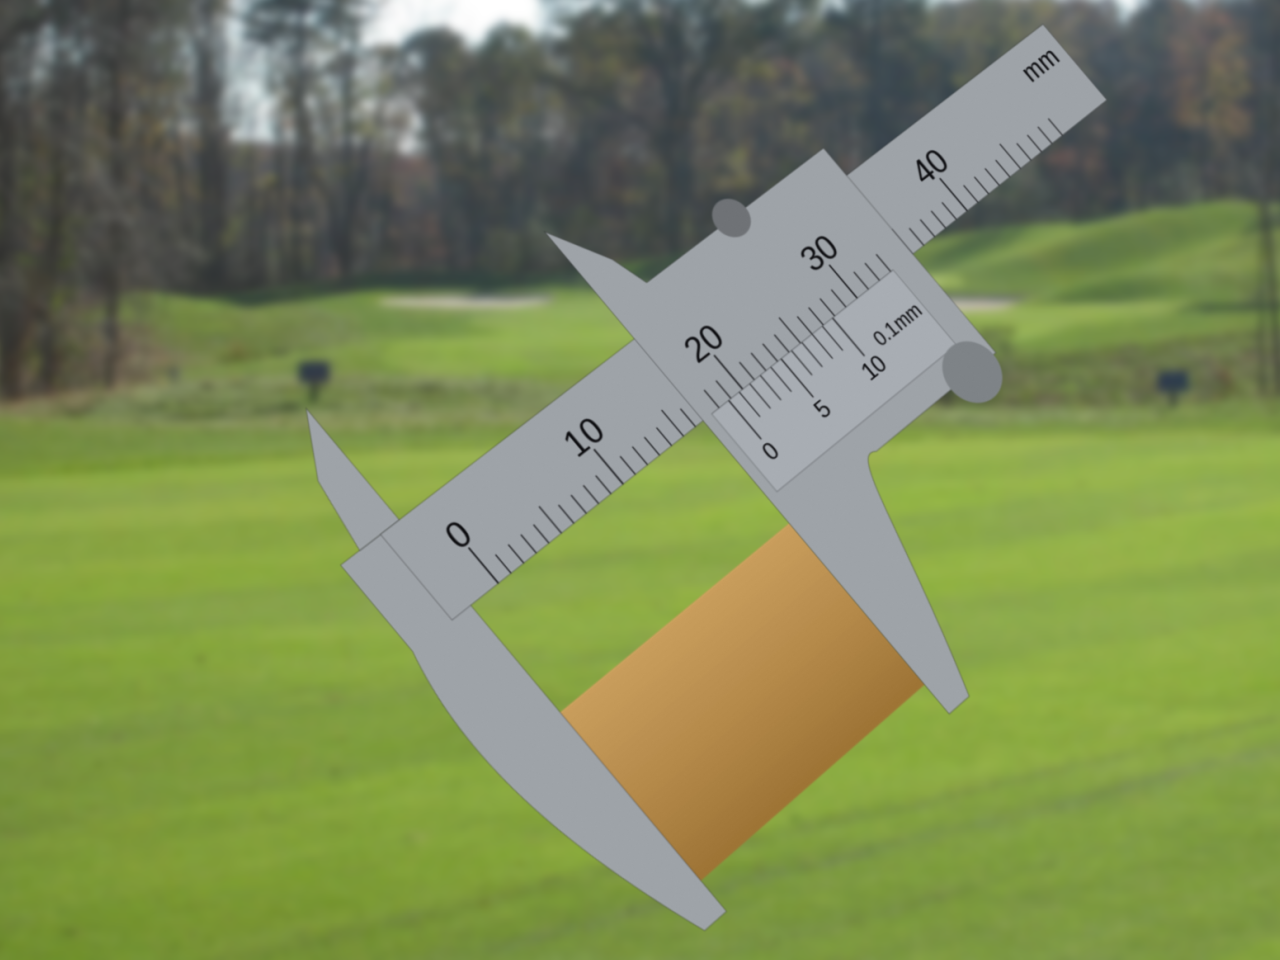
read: **18.8** mm
